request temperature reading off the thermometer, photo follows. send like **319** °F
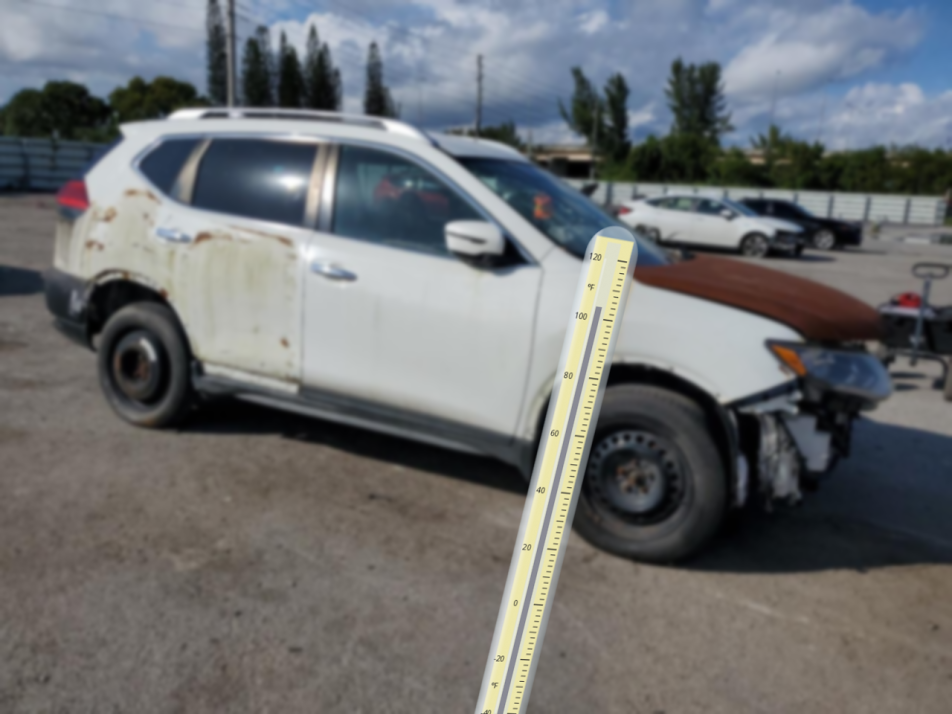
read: **104** °F
